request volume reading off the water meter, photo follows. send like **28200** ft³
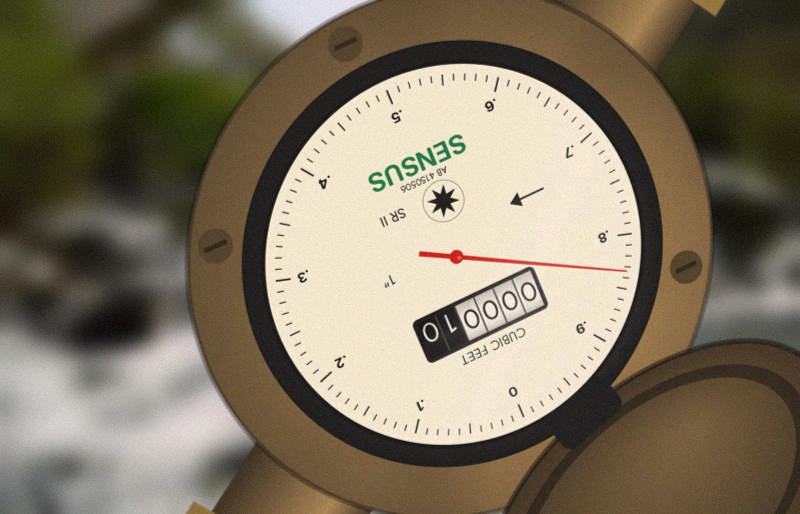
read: **9.83** ft³
